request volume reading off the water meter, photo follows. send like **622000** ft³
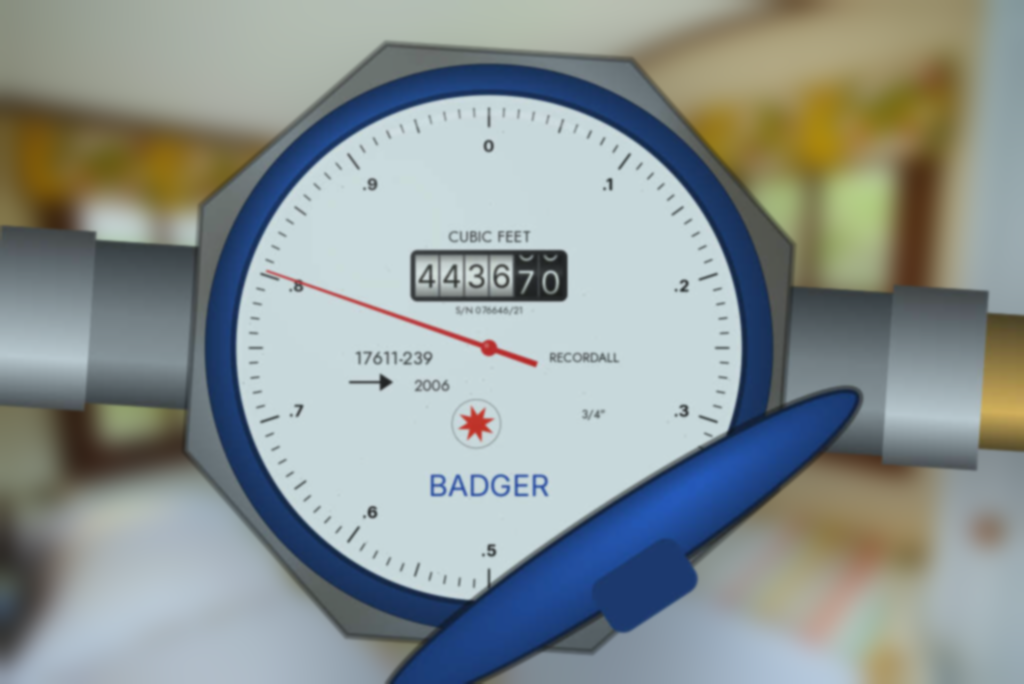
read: **443669.80** ft³
